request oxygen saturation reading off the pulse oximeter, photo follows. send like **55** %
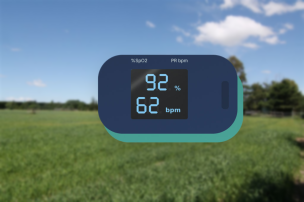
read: **92** %
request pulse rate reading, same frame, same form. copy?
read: **62** bpm
